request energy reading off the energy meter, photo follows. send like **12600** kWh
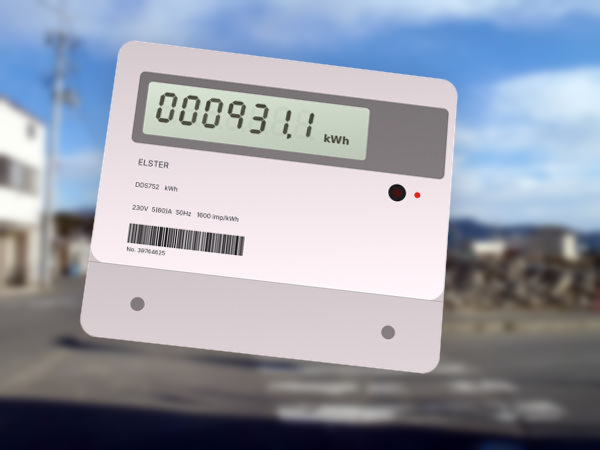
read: **931.1** kWh
